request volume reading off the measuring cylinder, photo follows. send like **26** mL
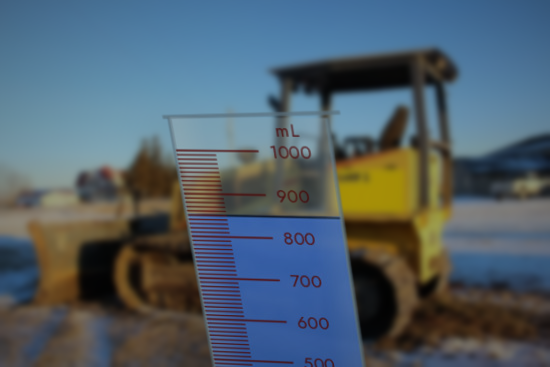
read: **850** mL
